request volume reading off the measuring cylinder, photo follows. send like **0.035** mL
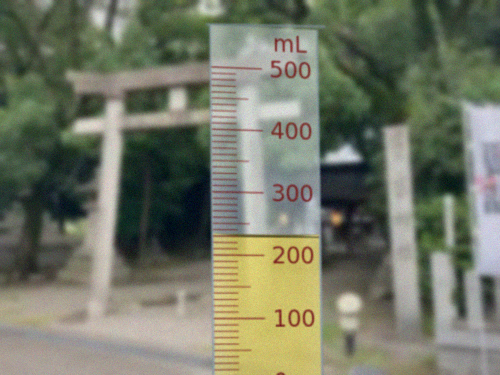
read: **230** mL
